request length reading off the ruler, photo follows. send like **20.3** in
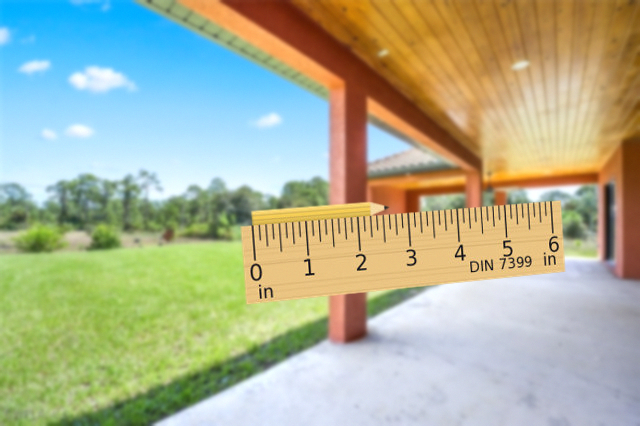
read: **2.625** in
